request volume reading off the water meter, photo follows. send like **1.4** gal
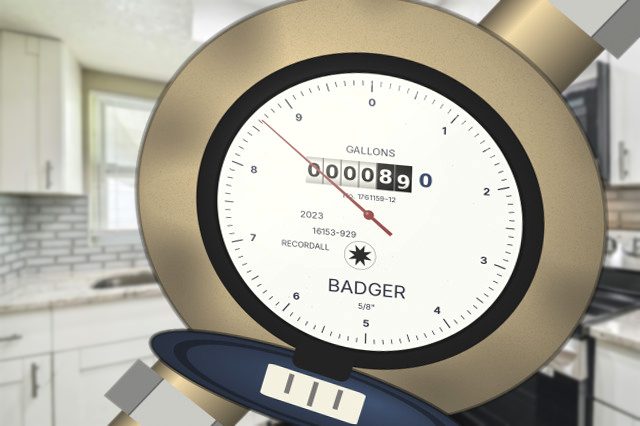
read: **888.6** gal
